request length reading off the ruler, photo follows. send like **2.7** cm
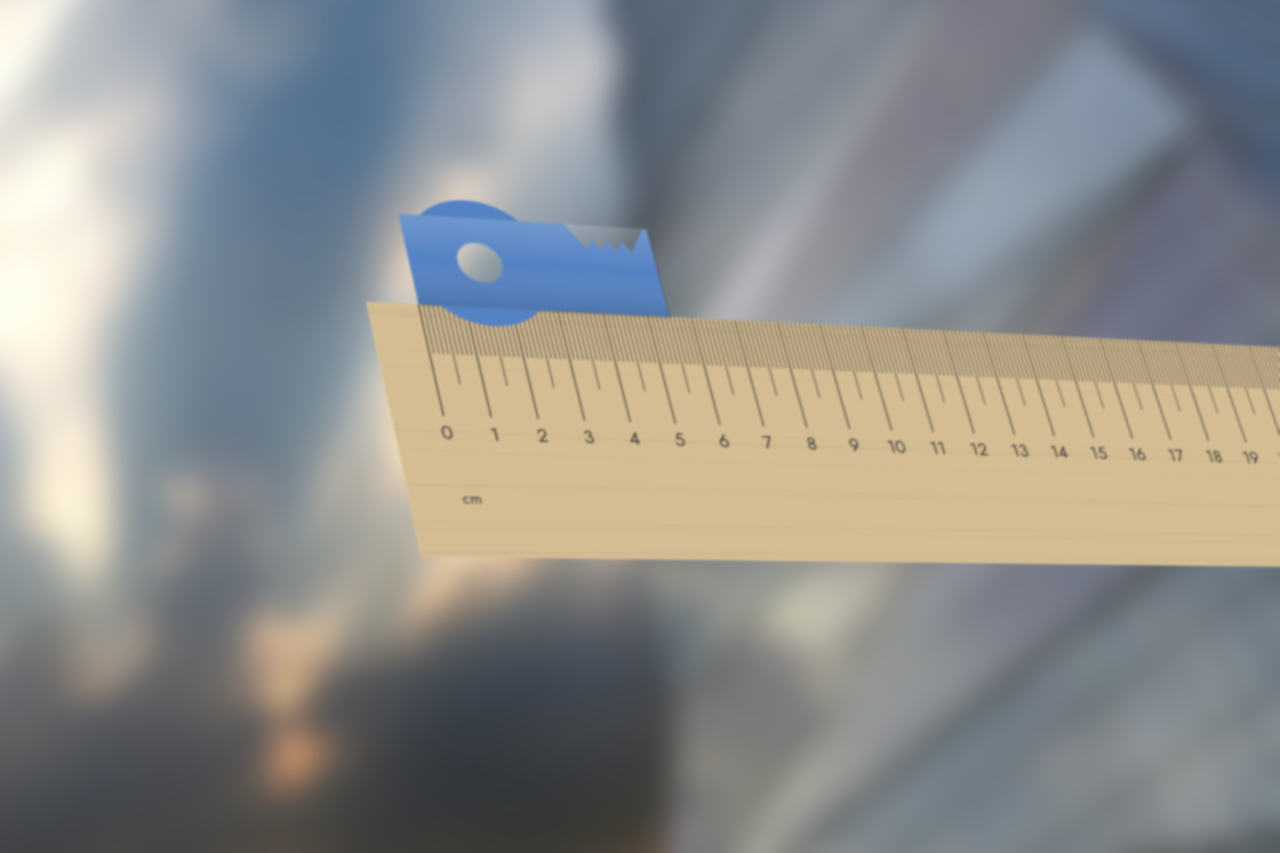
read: **5.5** cm
